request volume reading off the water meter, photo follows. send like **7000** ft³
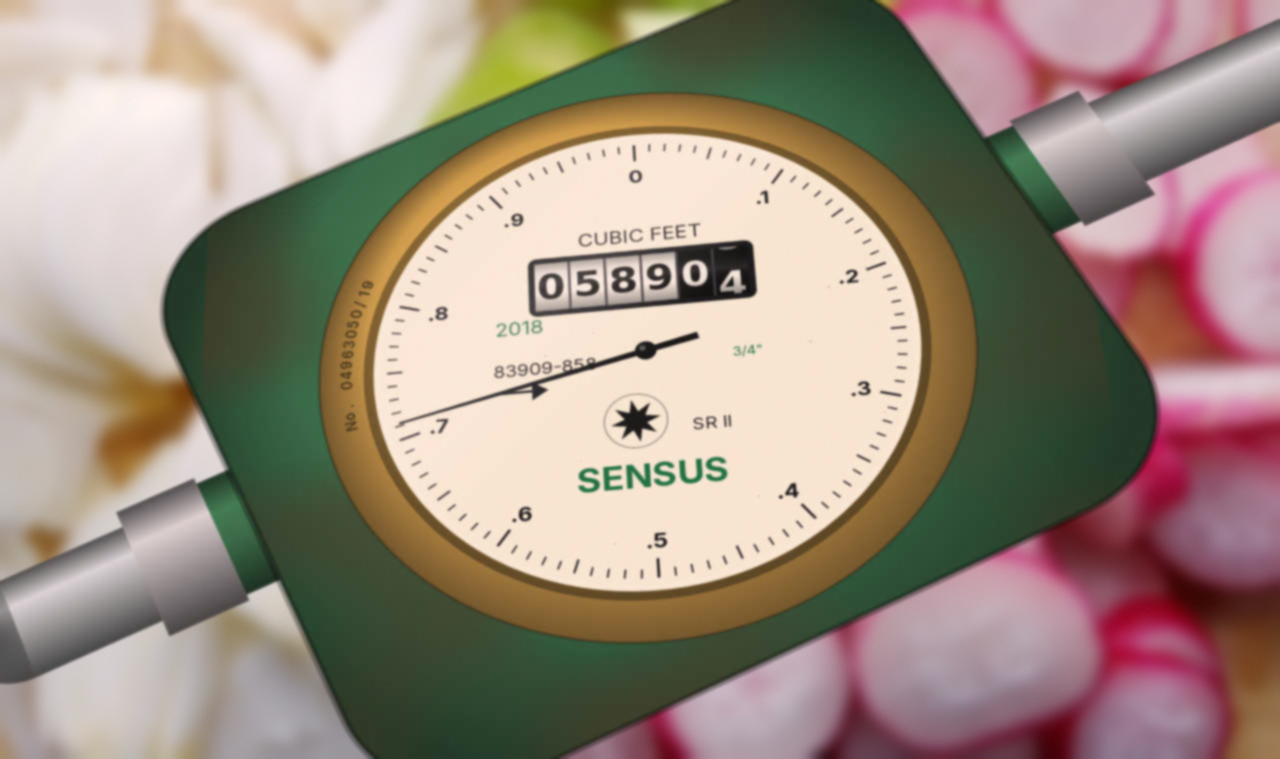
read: **58903.71** ft³
